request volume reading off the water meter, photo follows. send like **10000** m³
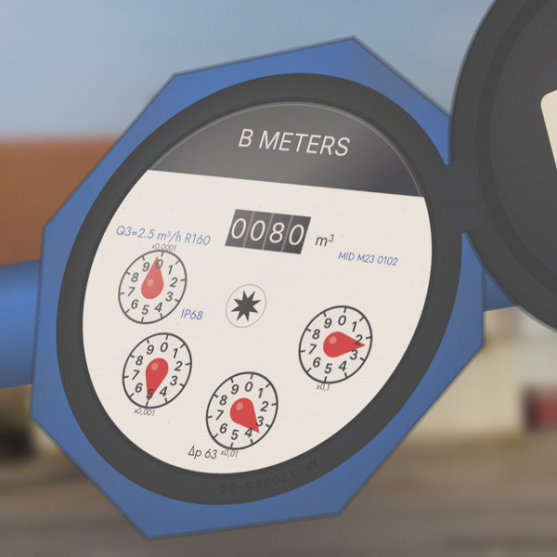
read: **80.2349** m³
